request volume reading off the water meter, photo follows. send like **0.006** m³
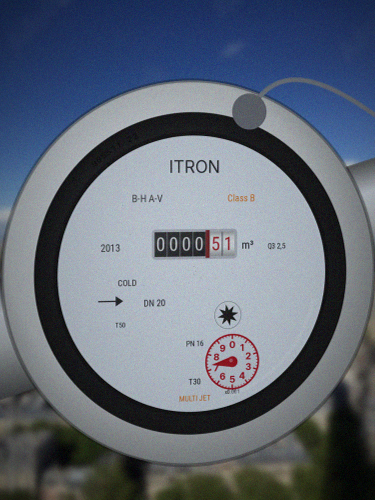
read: **0.517** m³
